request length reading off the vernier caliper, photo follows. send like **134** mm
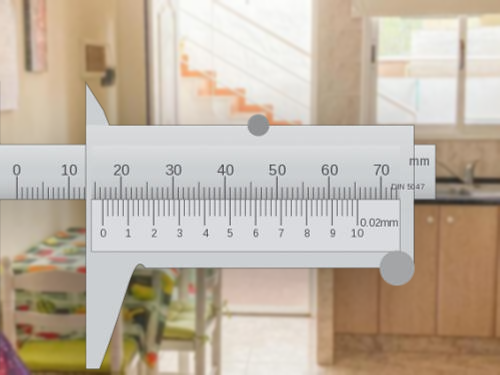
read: **16.5** mm
